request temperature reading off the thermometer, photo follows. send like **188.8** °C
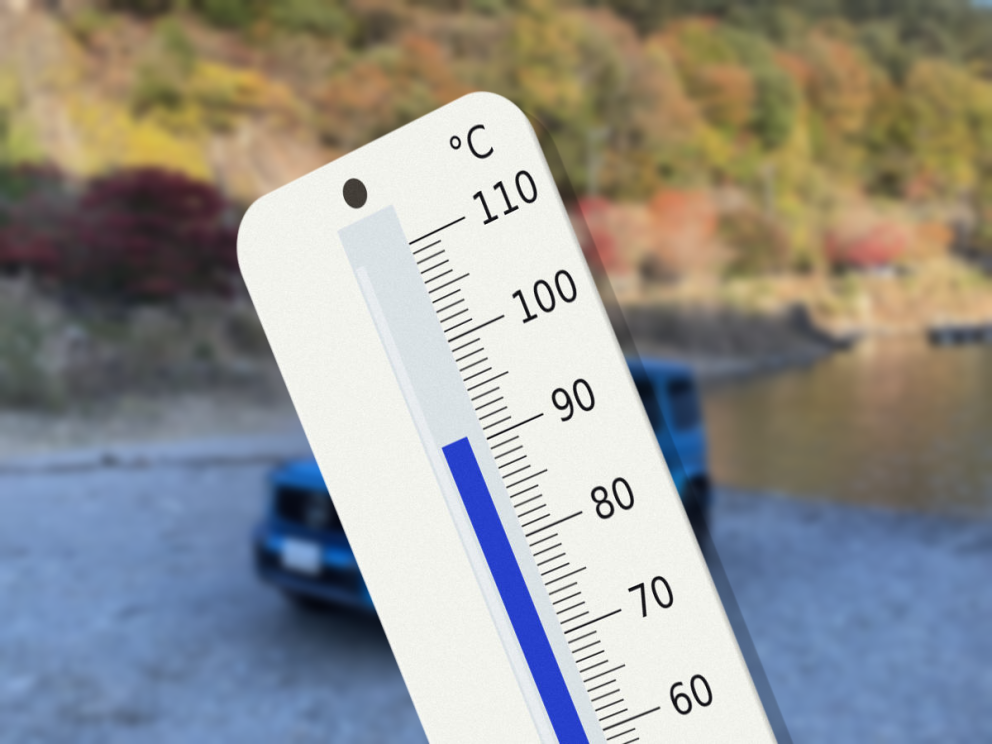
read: **91** °C
